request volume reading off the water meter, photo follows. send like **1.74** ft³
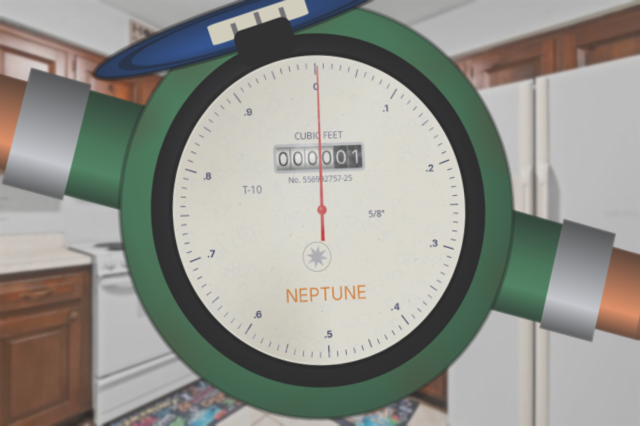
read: **1.00** ft³
